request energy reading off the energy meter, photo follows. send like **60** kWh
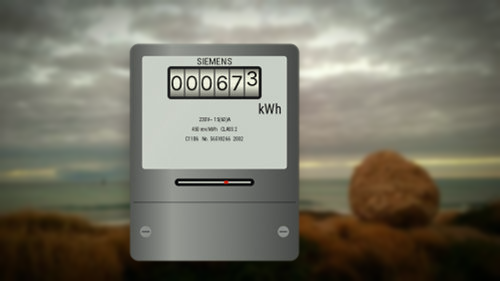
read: **673** kWh
